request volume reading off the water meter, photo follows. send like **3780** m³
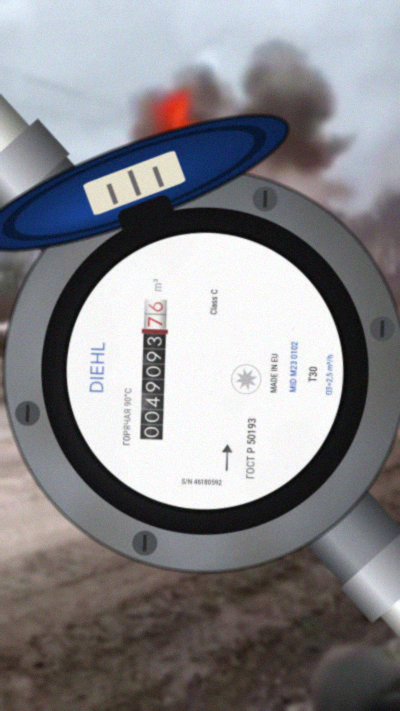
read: **49093.76** m³
